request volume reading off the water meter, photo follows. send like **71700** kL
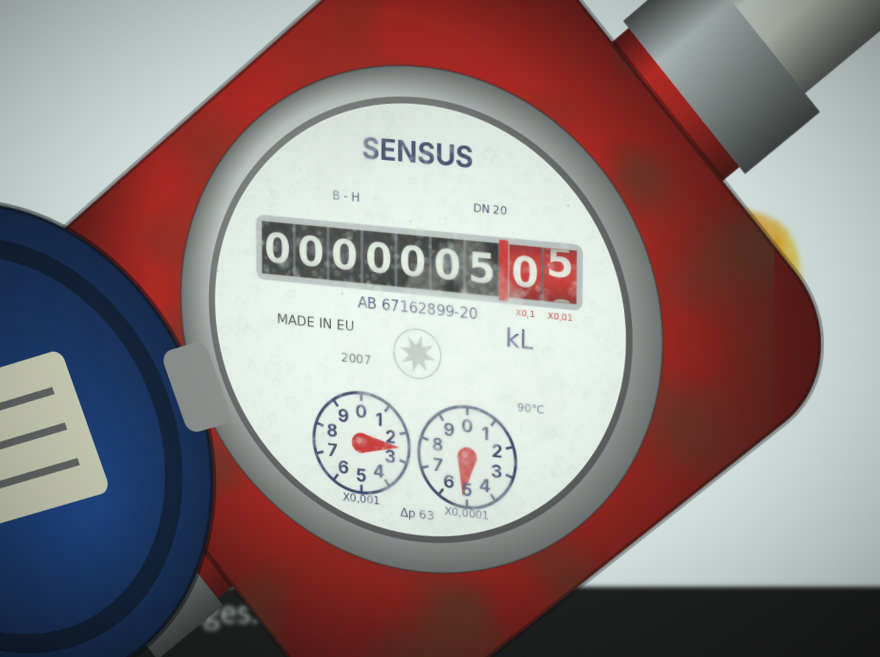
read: **5.0525** kL
